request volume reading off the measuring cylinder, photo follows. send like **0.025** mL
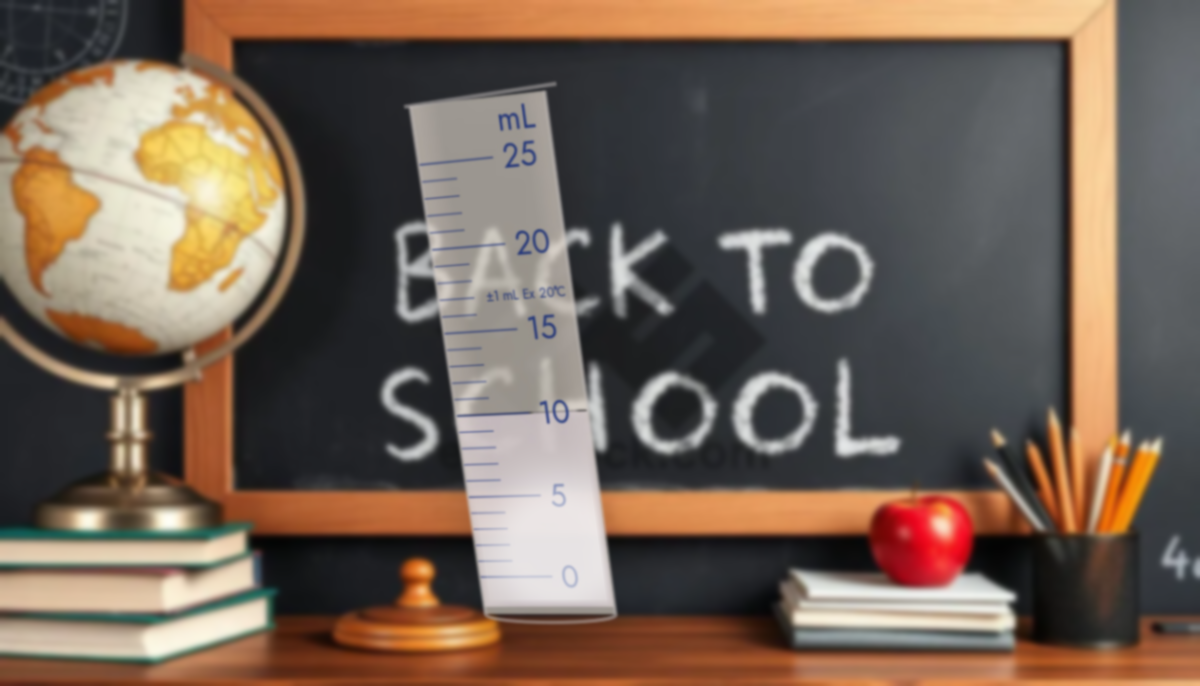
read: **10** mL
